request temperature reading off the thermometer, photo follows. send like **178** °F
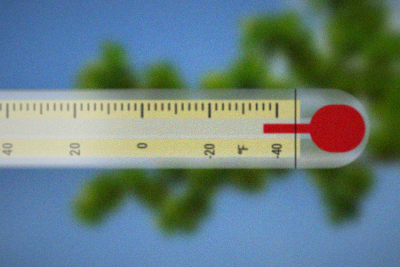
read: **-36** °F
